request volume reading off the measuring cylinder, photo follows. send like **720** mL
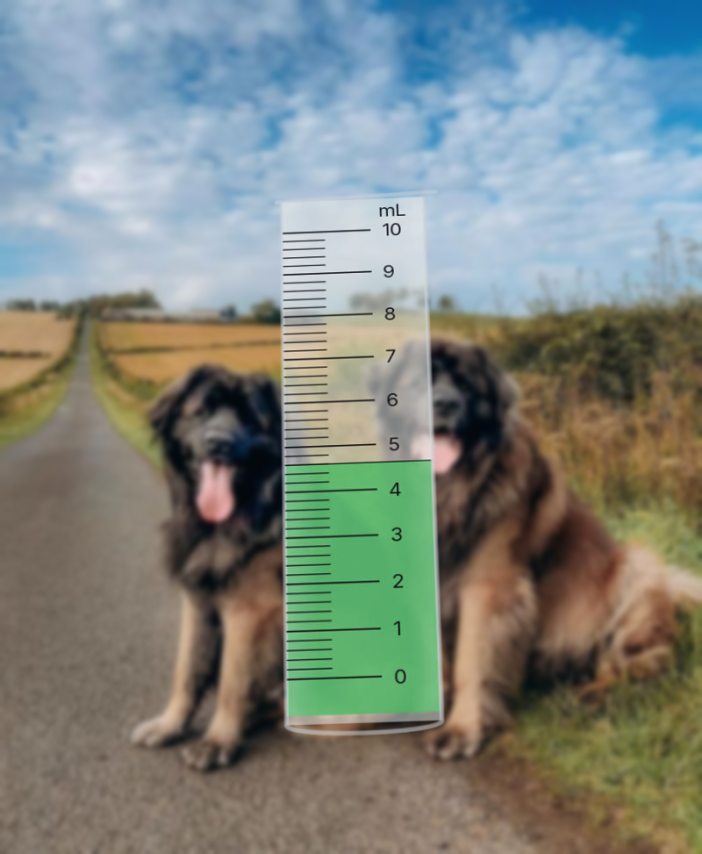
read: **4.6** mL
